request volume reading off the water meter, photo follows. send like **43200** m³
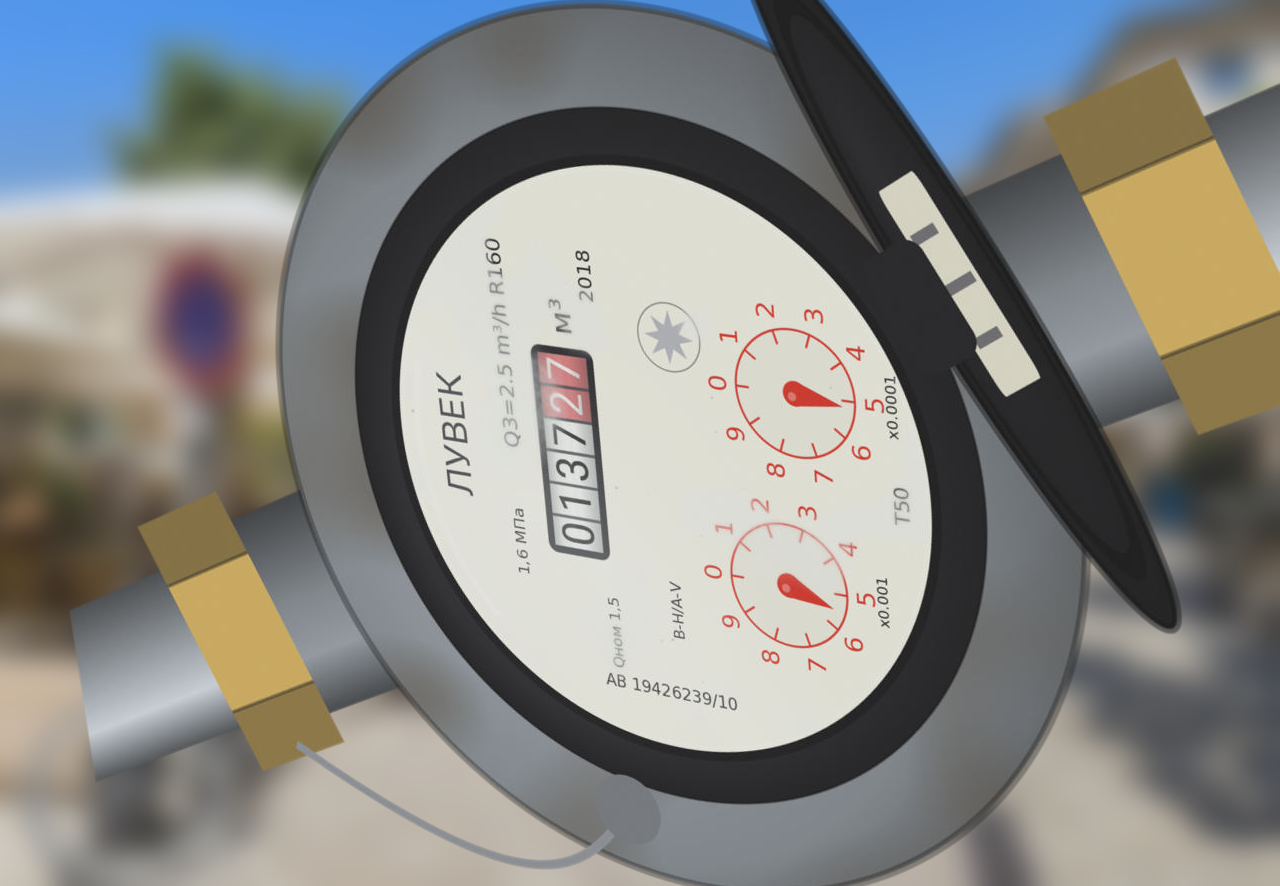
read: **137.2755** m³
